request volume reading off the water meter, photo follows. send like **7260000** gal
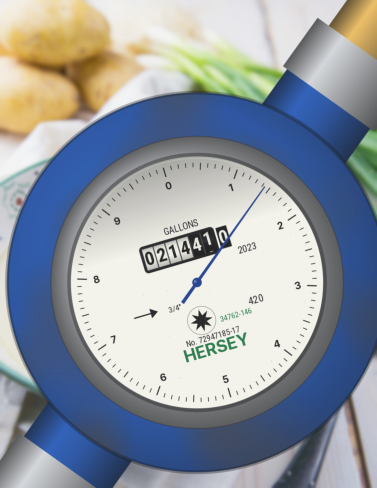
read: **214411.4** gal
